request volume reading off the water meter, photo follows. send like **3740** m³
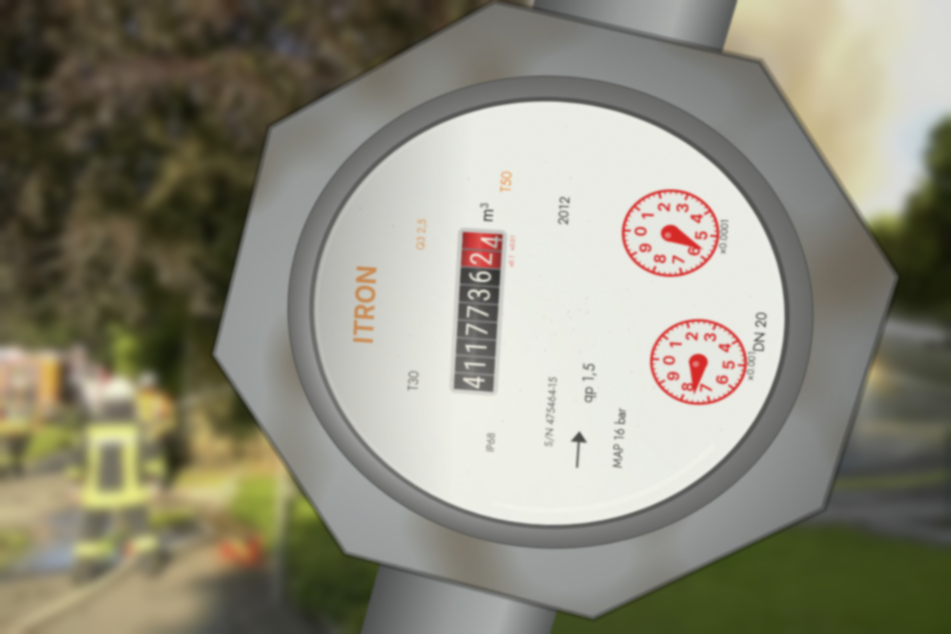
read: **4117736.2375** m³
